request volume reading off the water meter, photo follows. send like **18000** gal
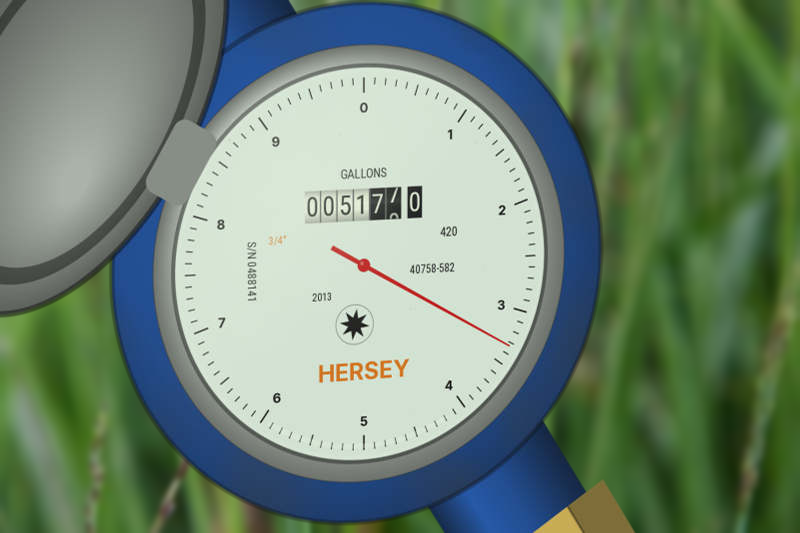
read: **51773.3** gal
